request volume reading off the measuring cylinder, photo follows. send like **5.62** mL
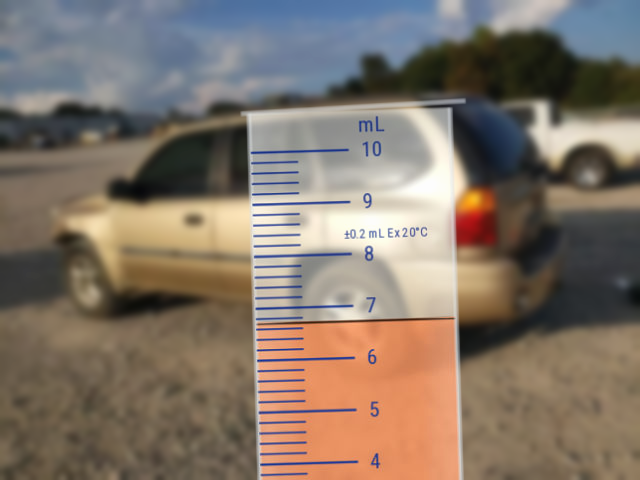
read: **6.7** mL
